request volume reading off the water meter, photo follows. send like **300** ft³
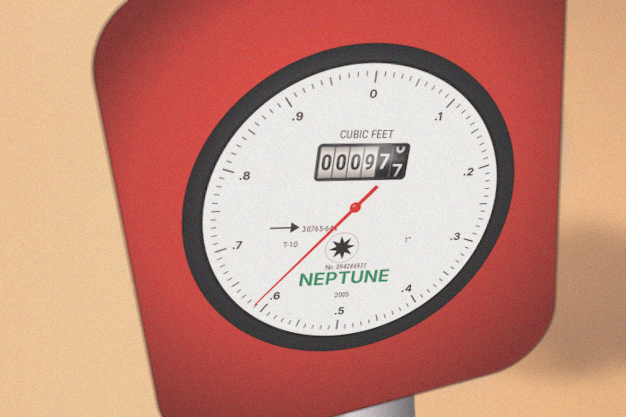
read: **976.61** ft³
